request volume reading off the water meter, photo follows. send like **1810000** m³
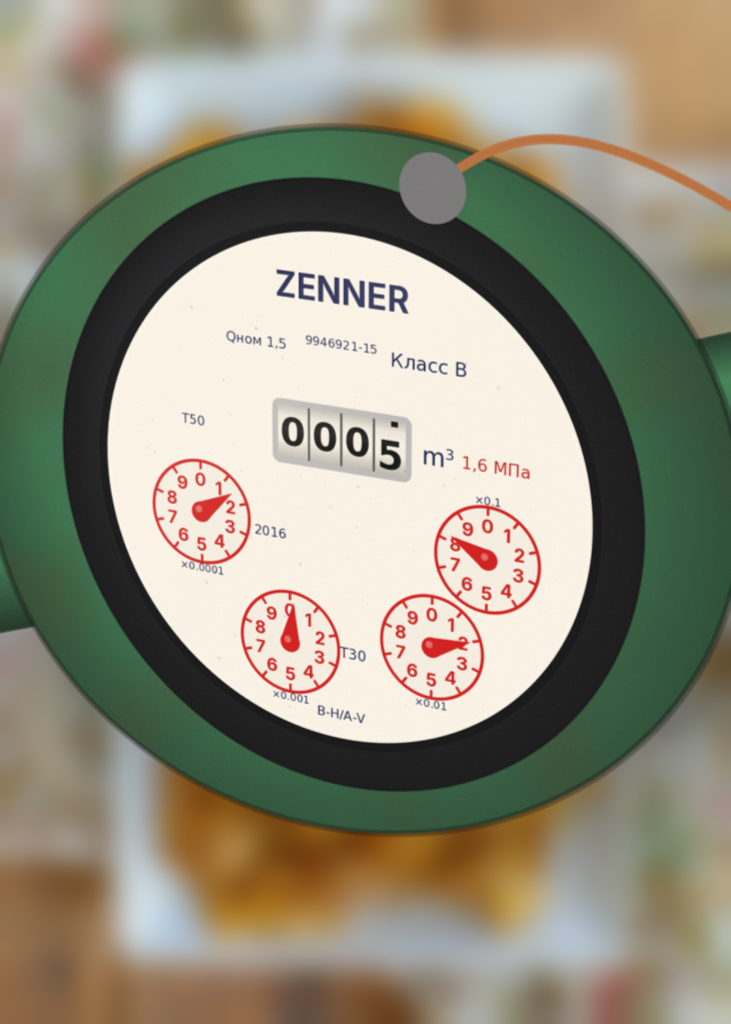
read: **4.8201** m³
